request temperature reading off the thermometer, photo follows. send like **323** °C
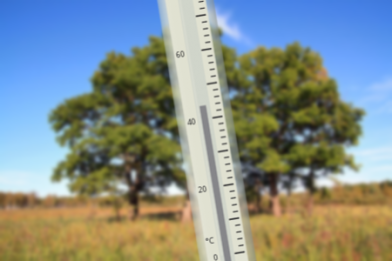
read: **44** °C
